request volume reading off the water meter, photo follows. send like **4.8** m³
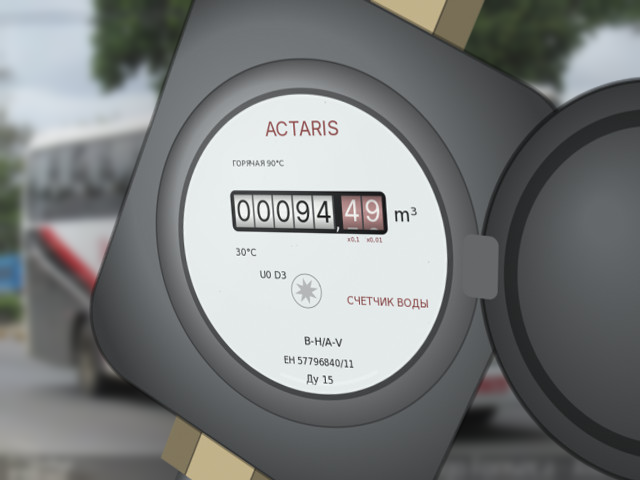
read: **94.49** m³
